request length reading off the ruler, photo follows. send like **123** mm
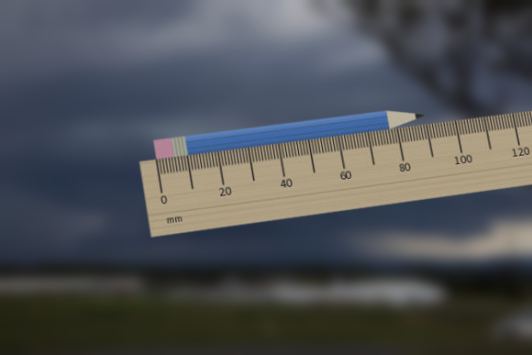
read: **90** mm
